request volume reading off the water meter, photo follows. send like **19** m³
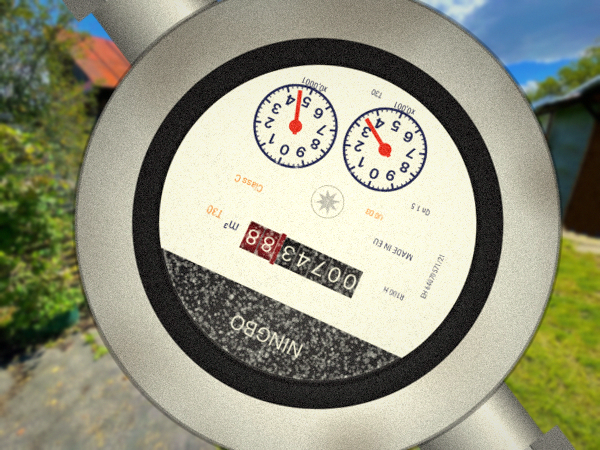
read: **743.8834** m³
